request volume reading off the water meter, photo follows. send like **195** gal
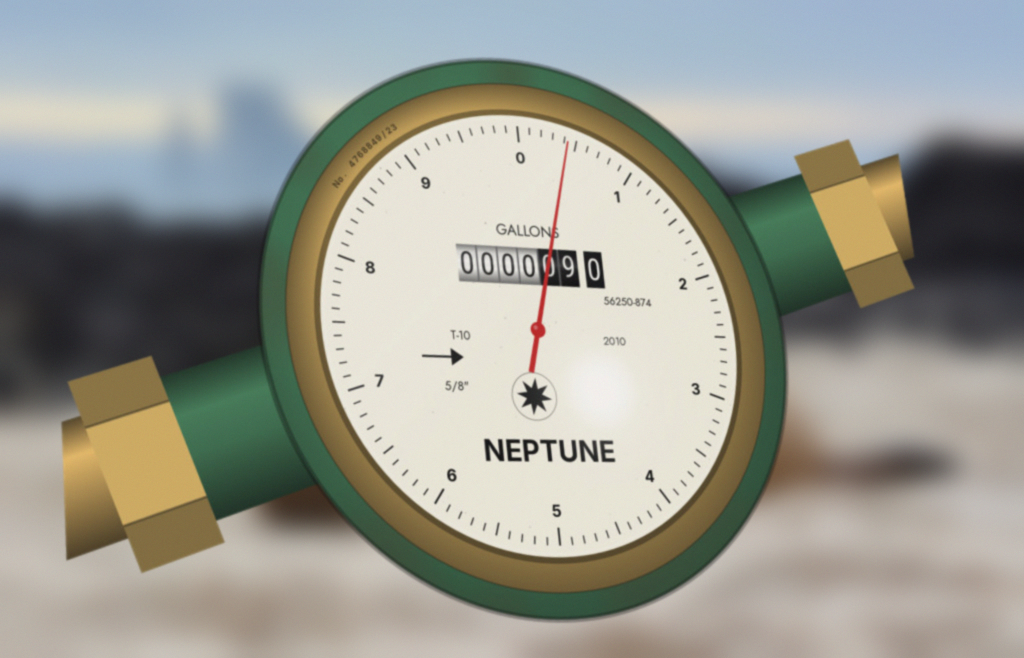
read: **90.4** gal
